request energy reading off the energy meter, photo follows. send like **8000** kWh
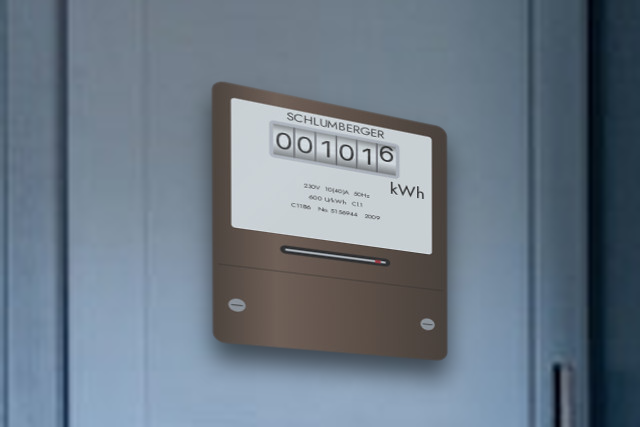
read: **1016** kWh
